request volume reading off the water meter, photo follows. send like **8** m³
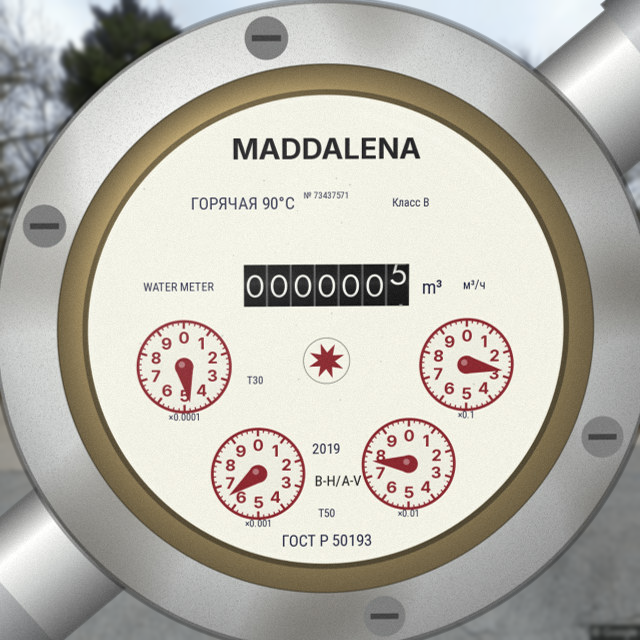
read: **5.2764** m³
